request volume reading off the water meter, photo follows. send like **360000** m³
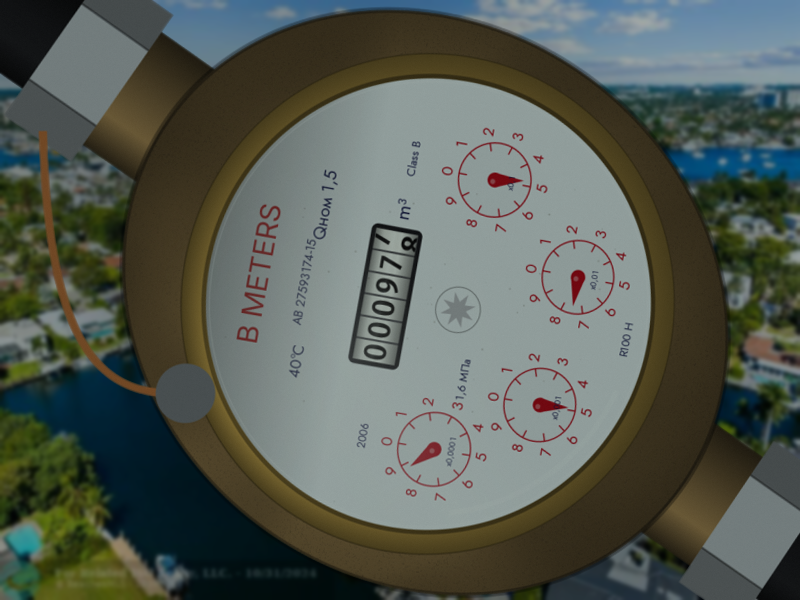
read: **977.4748** m³
